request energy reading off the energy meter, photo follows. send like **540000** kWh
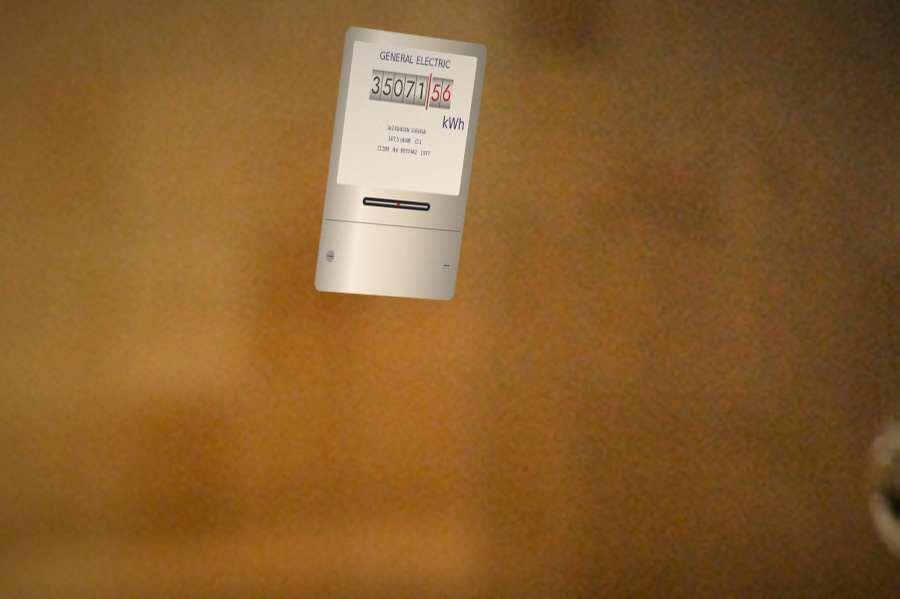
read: **35071.56** kWh
